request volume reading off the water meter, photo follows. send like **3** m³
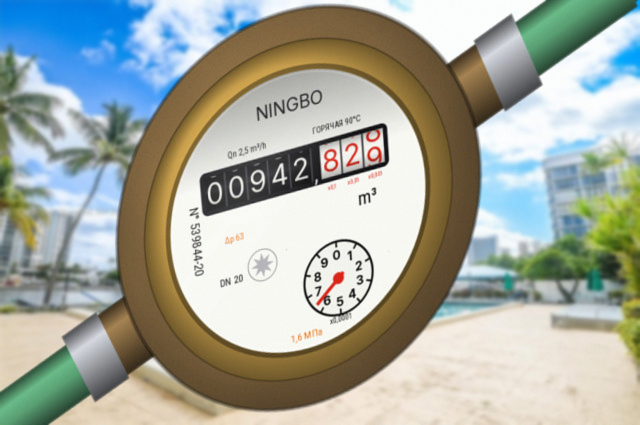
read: **942.8286** m³
